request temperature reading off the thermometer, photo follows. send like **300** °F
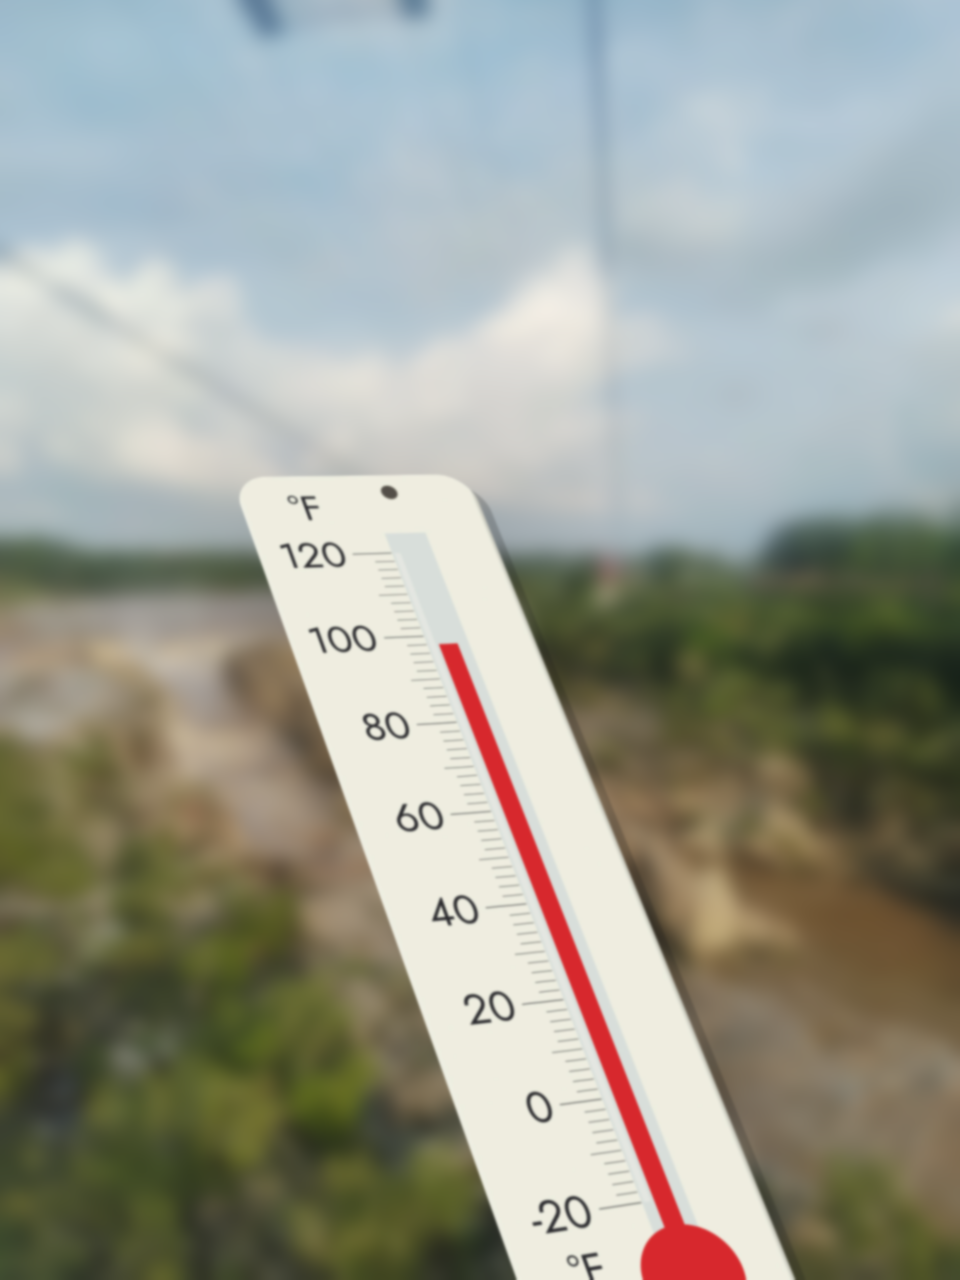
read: **98** °F
